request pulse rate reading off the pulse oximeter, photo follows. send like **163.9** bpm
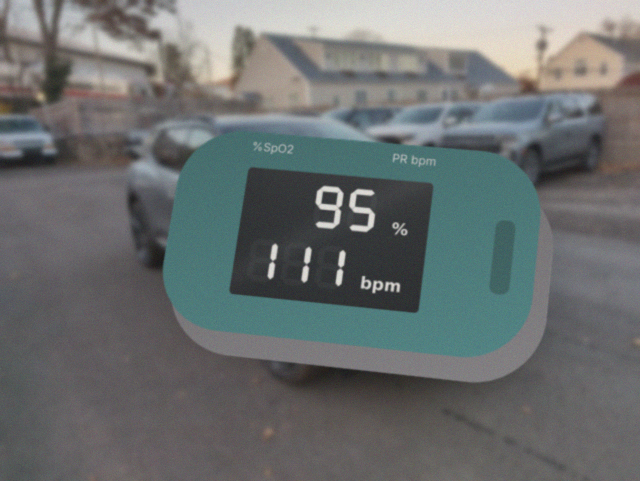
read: **111** bpm
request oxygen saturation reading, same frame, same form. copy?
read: **95** %
